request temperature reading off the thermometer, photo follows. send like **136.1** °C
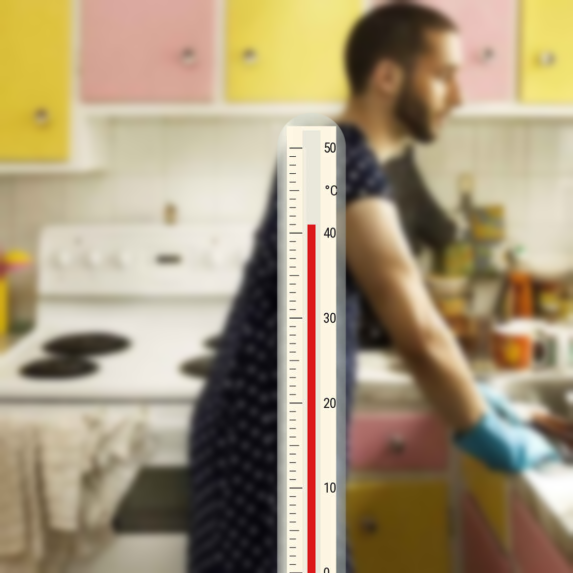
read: **41** °C
